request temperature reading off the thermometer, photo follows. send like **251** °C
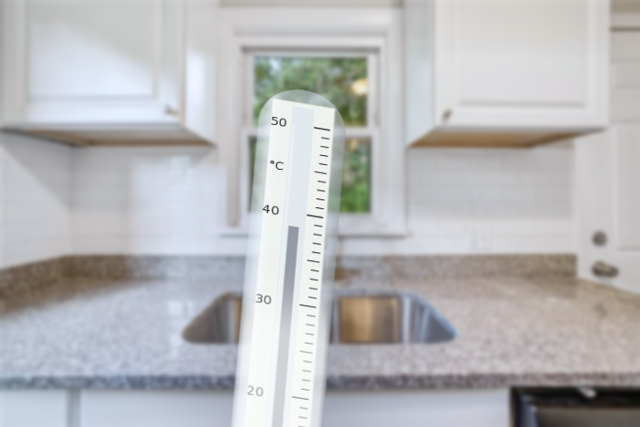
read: **38.5** °C
